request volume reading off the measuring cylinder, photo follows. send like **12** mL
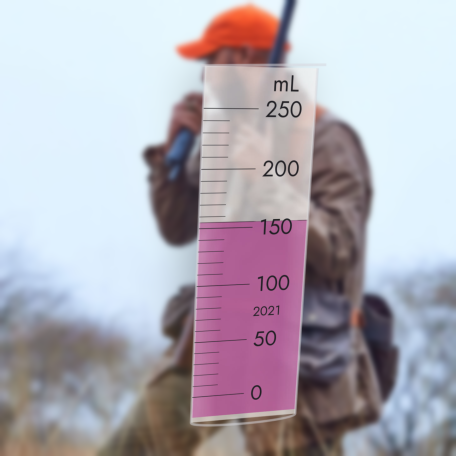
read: **155** mL
